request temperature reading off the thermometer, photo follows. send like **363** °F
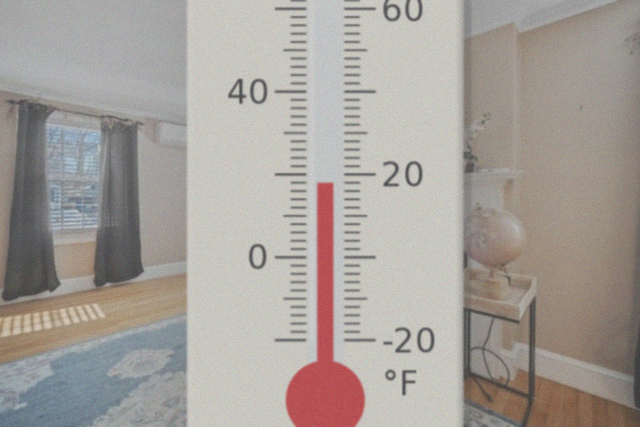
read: **18** °F
